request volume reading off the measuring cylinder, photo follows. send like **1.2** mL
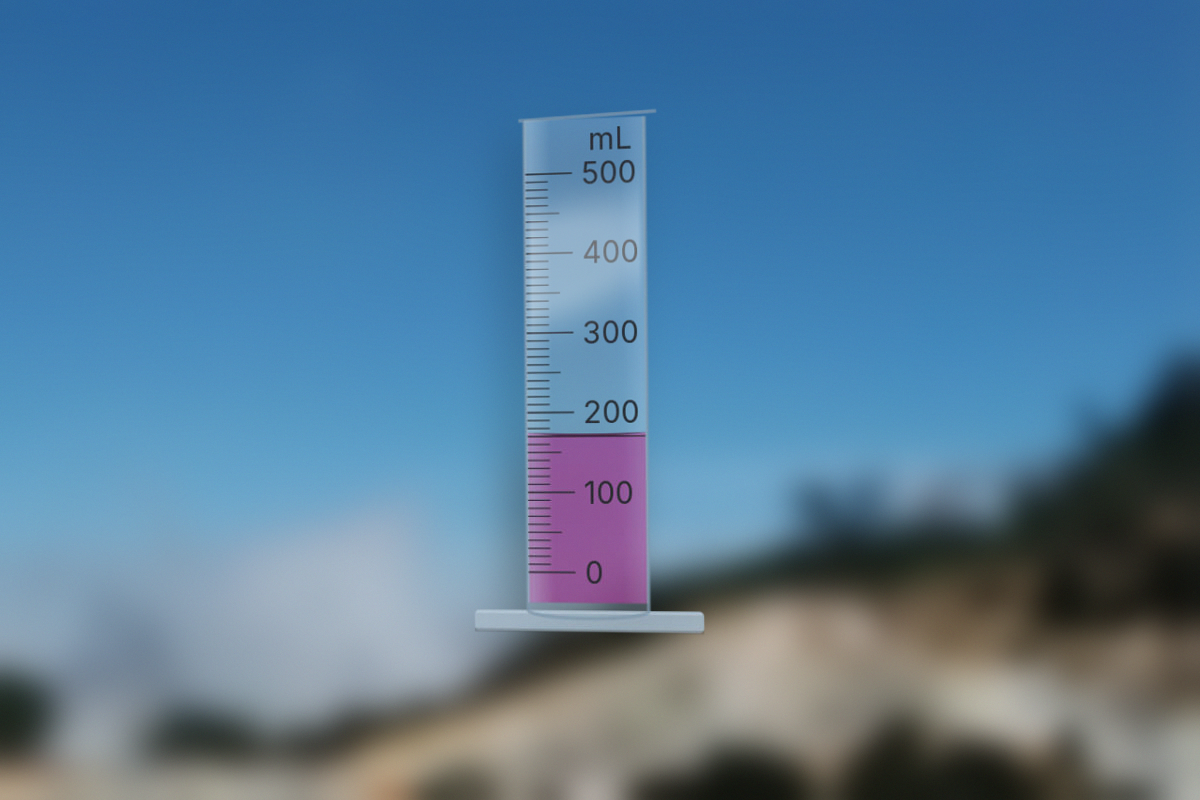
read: **170** mL
